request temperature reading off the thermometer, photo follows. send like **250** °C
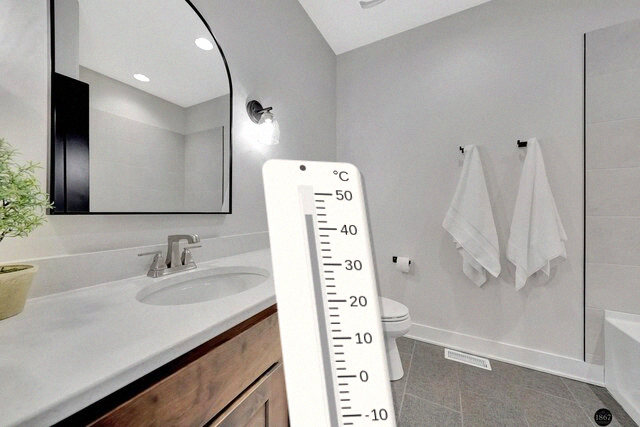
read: **44** °C
